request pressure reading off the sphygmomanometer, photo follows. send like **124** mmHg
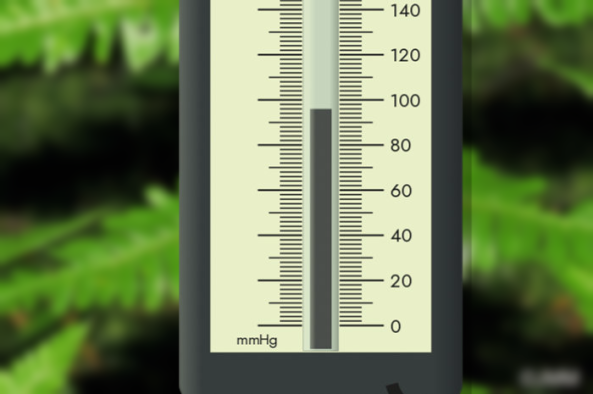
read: **96** mmHg
